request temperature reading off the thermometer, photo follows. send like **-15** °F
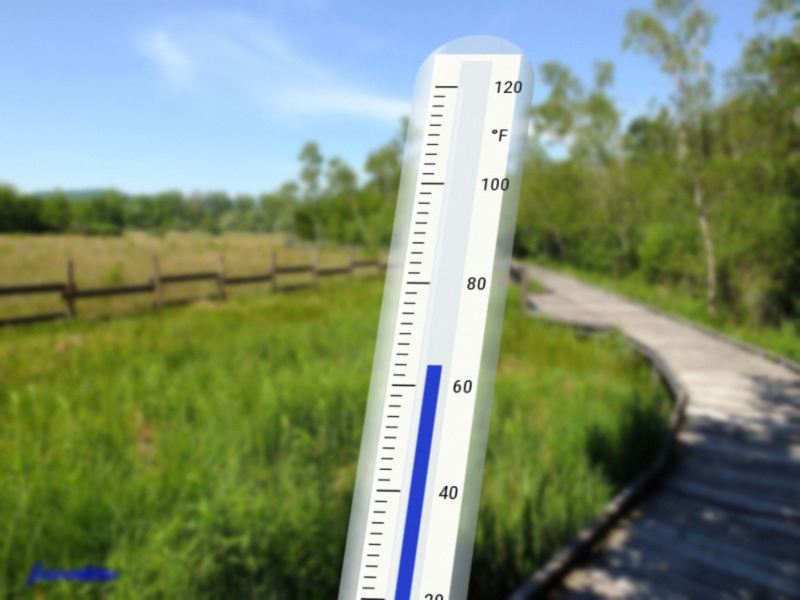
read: **64** °F
